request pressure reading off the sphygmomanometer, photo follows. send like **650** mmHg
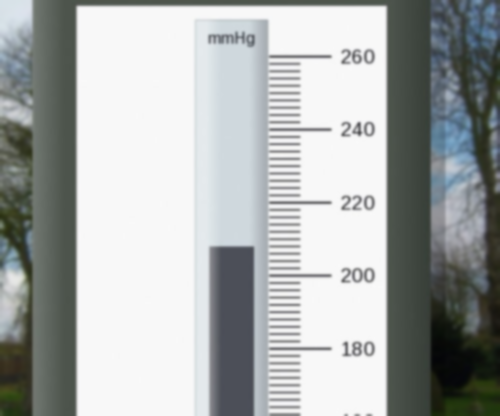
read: **208** mmHg
